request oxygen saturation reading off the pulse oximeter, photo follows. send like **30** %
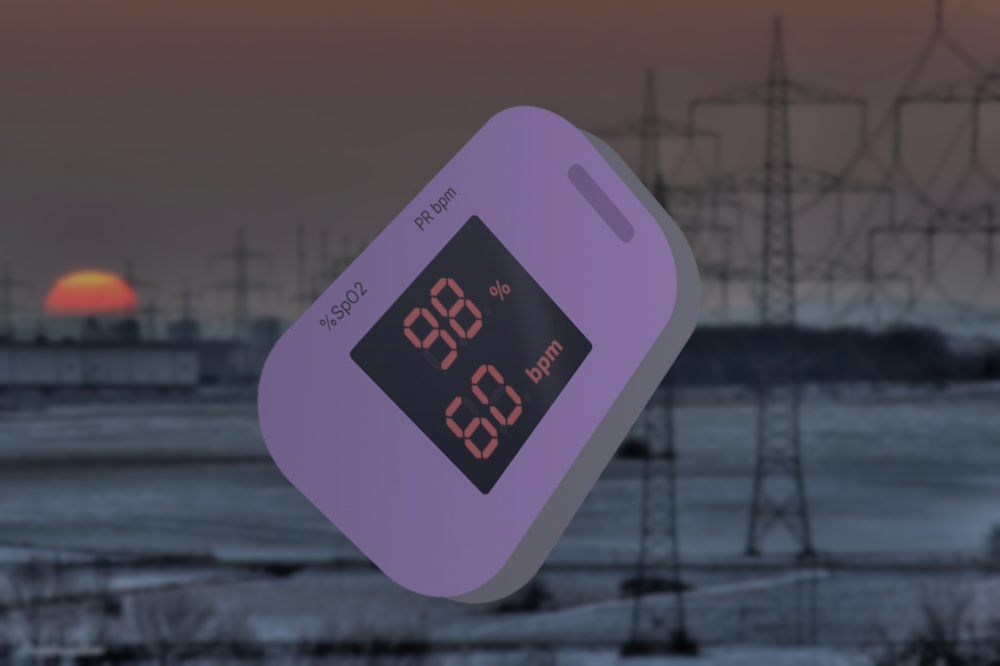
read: **98** %
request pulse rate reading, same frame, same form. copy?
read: **60** bpm
